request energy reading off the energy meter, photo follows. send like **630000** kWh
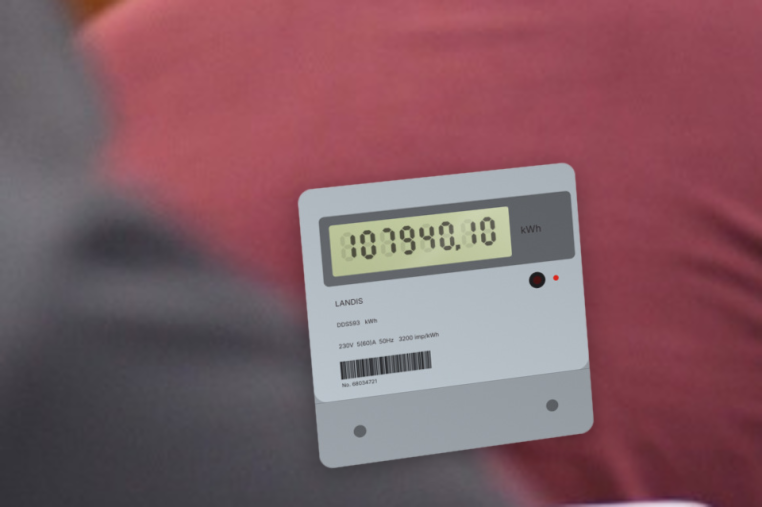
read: **107940.10** kWh
